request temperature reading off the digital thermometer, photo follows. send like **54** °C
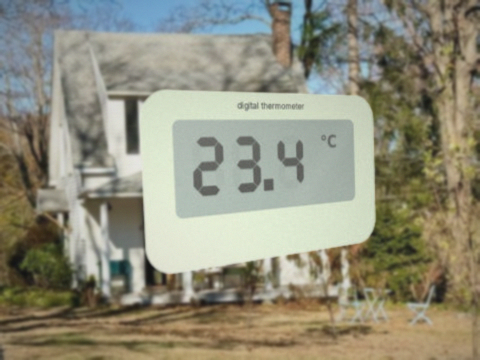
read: **23.4** °C
